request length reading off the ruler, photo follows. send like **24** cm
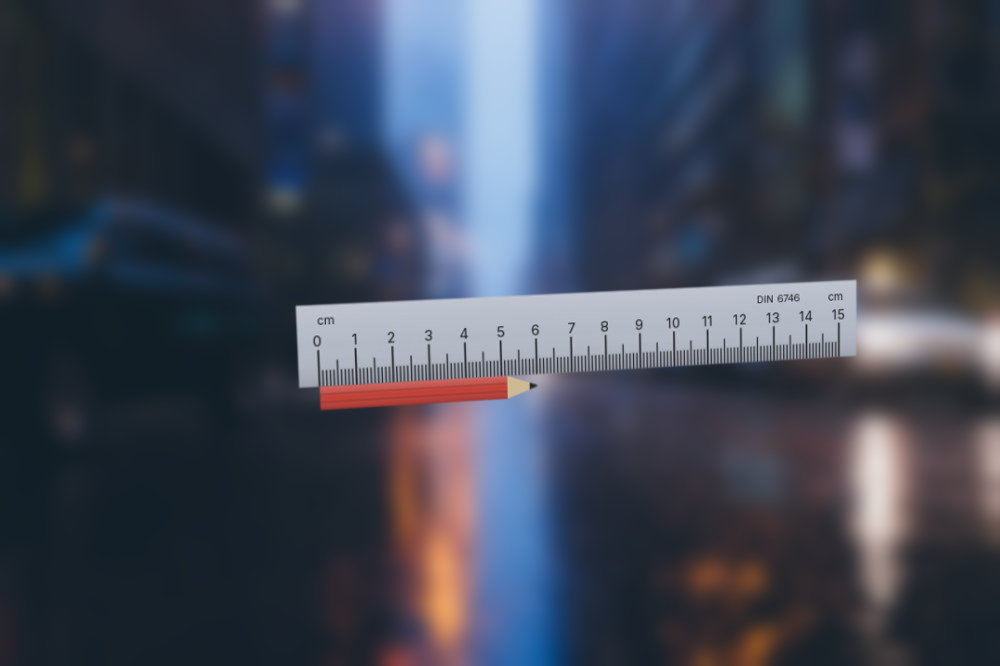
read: **6** cm
